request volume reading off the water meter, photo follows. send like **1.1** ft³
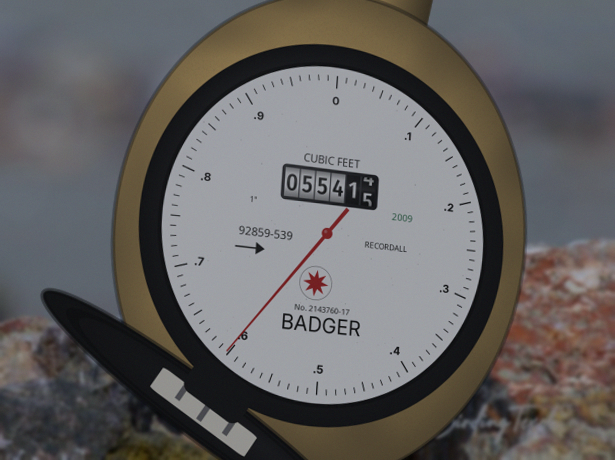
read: **55414.60** ft³
